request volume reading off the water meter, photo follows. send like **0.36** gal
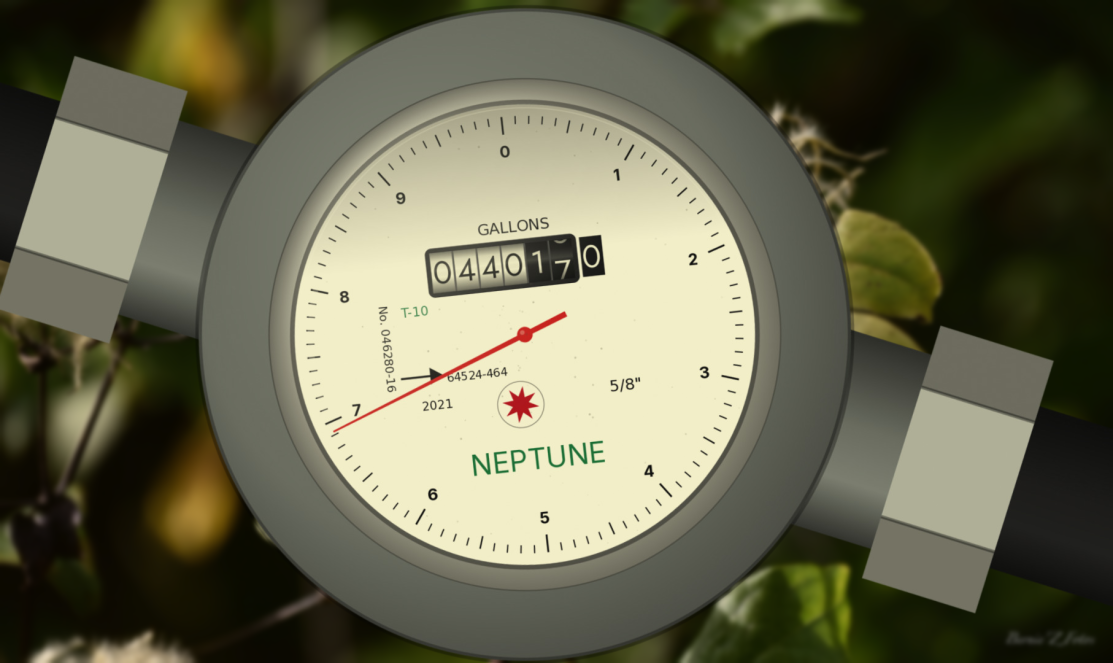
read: **440166.9** gal
